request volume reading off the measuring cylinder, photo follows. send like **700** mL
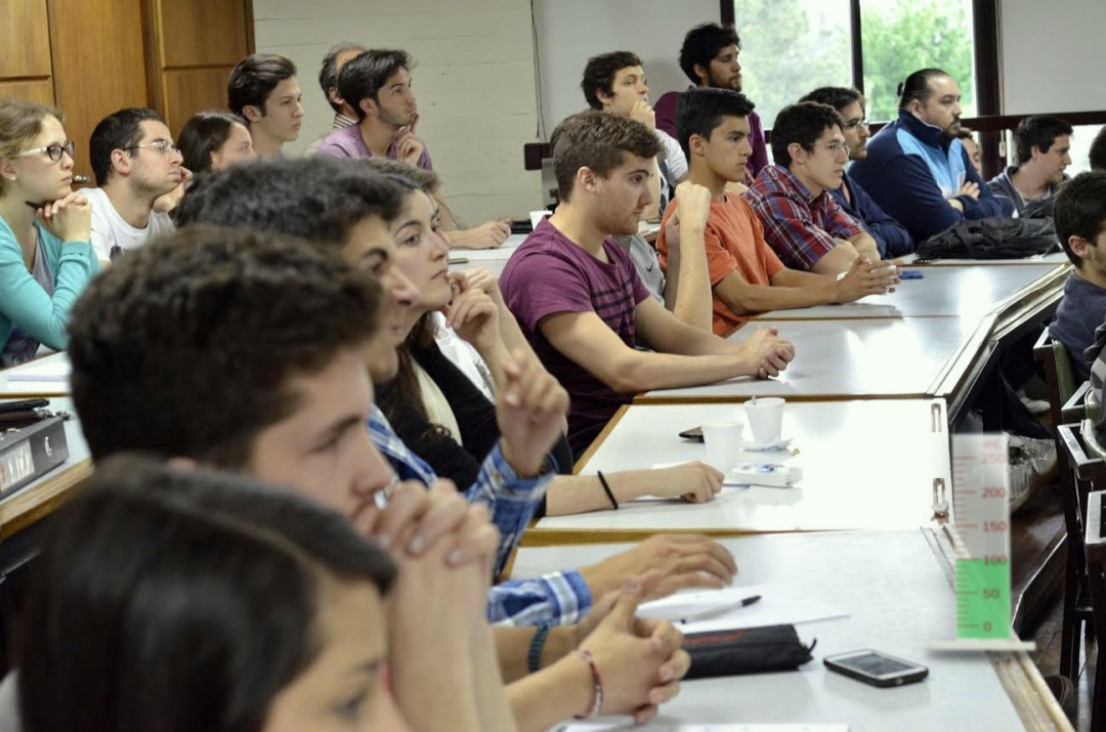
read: **100** mL
